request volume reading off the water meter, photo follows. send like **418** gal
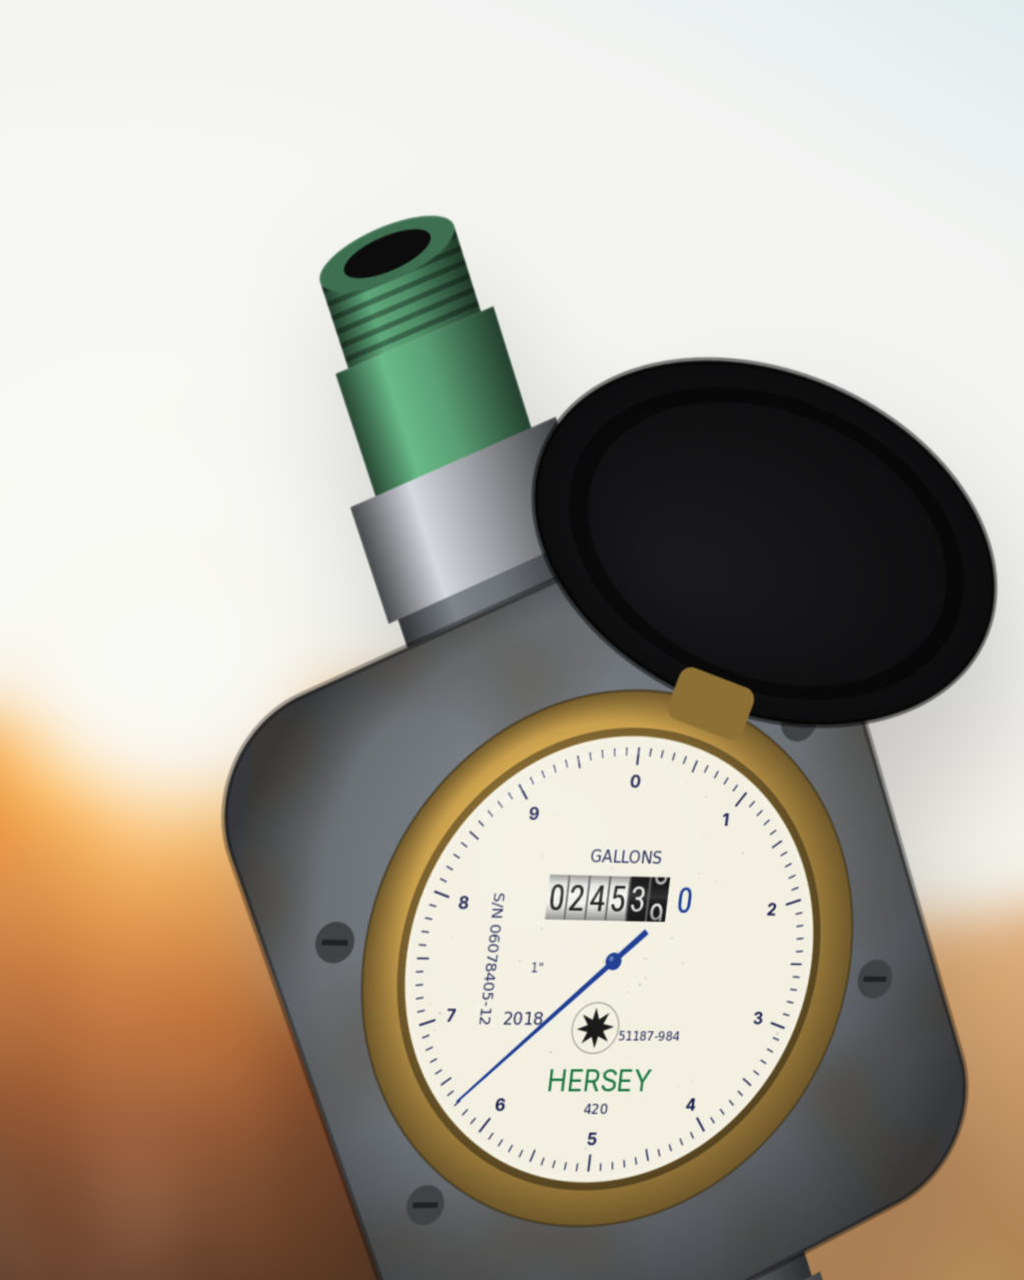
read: **245386.3** gal
